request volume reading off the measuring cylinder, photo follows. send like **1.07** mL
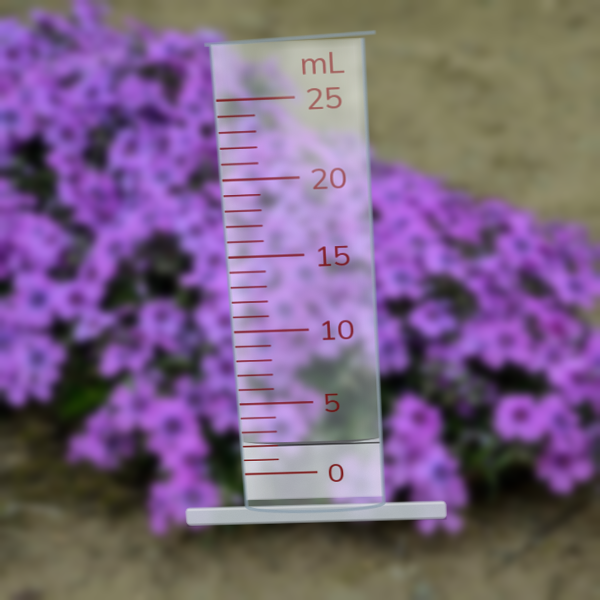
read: **2** mL
